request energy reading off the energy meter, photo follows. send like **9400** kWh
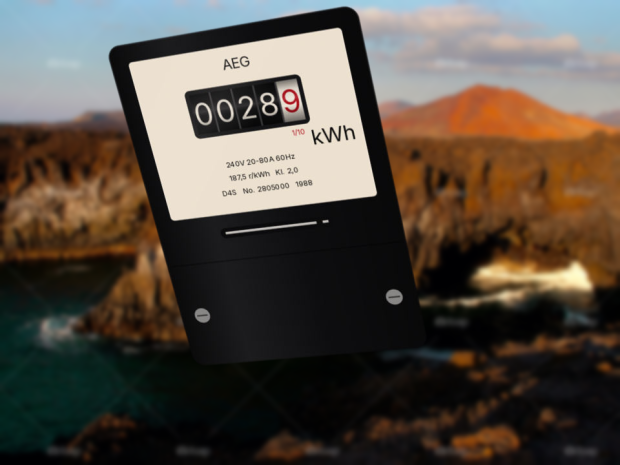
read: **28.9** kWh
